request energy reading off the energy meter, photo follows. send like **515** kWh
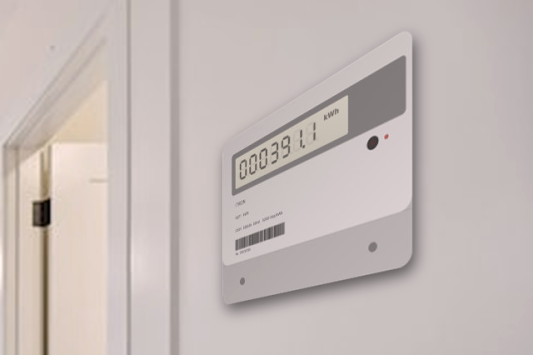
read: **391.1** kWh
